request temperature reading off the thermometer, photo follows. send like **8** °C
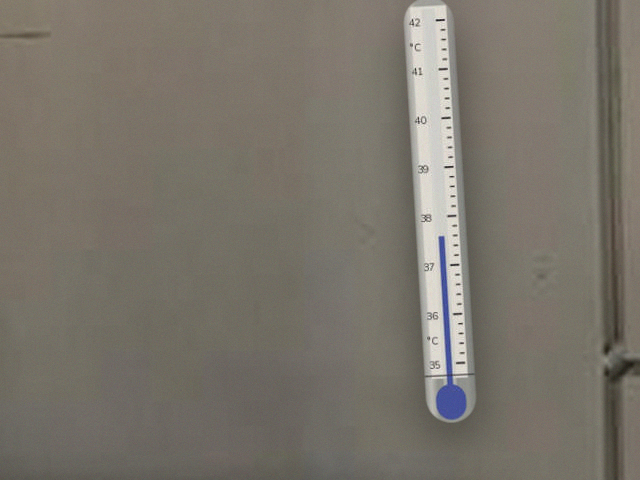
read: **37.6** °C
